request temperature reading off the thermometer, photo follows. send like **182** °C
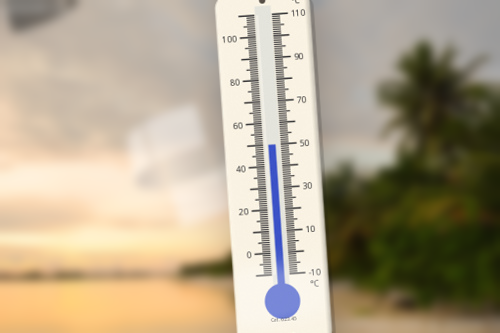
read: **50** °C
